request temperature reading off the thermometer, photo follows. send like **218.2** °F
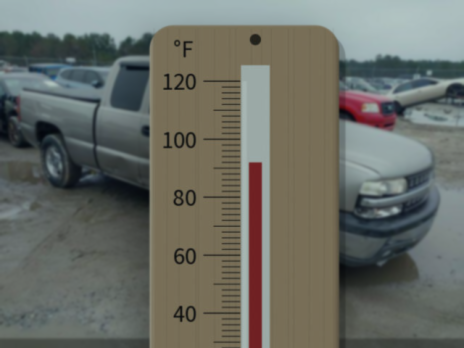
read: **92** °F
